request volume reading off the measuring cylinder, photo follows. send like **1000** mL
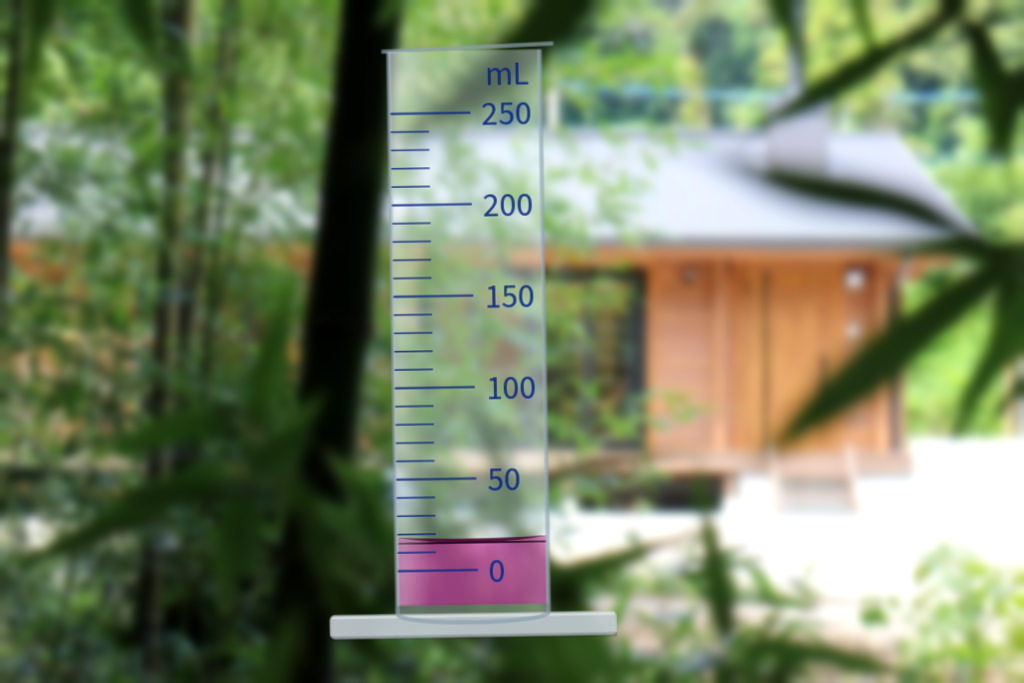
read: **15** mL
